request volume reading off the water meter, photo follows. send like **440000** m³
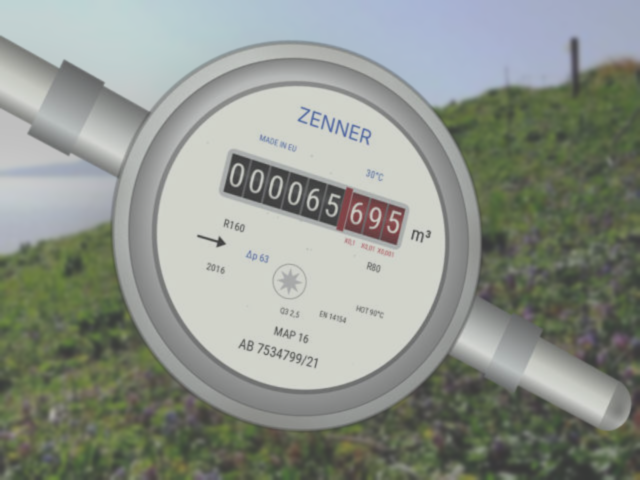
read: **65.695** m³
